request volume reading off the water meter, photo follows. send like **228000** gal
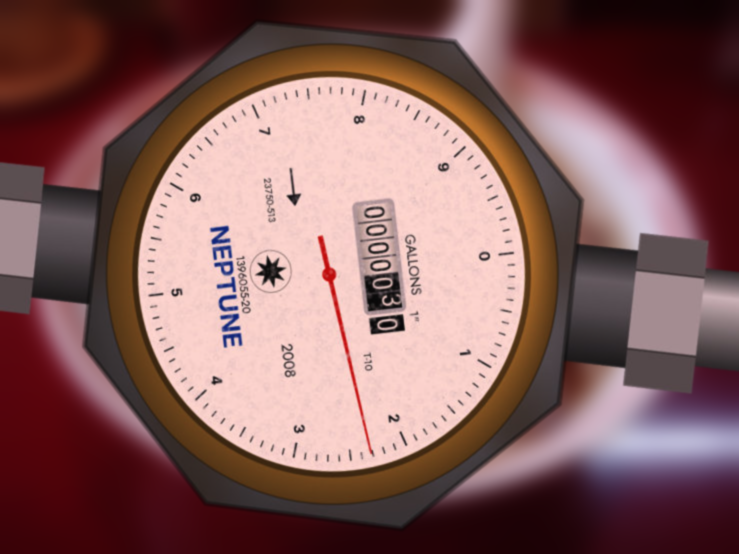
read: **32.3** gal
